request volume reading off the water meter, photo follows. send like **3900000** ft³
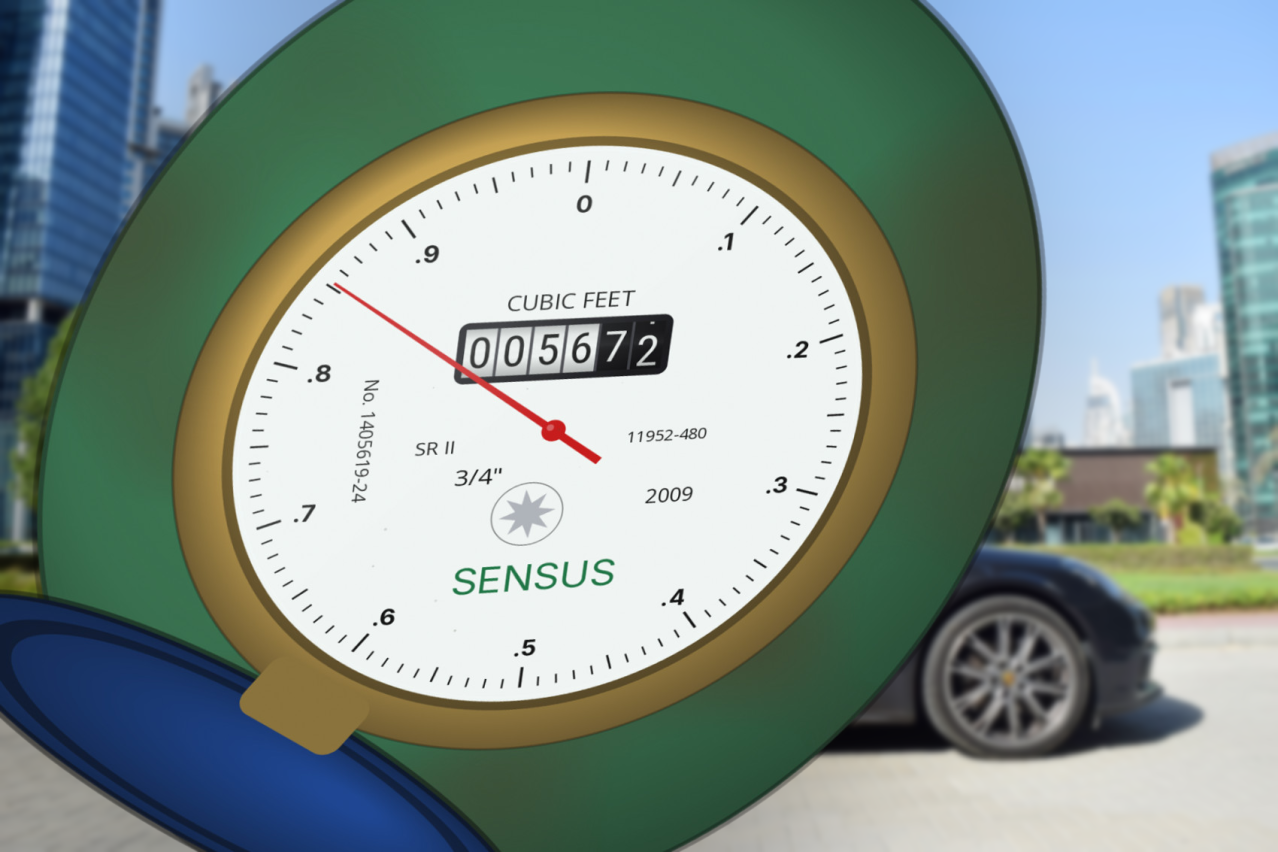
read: **5671.85** ft³
